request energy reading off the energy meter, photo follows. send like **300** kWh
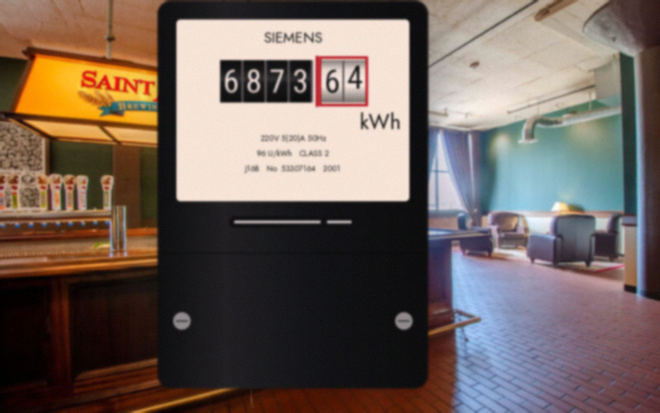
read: **6873.64** kWh
